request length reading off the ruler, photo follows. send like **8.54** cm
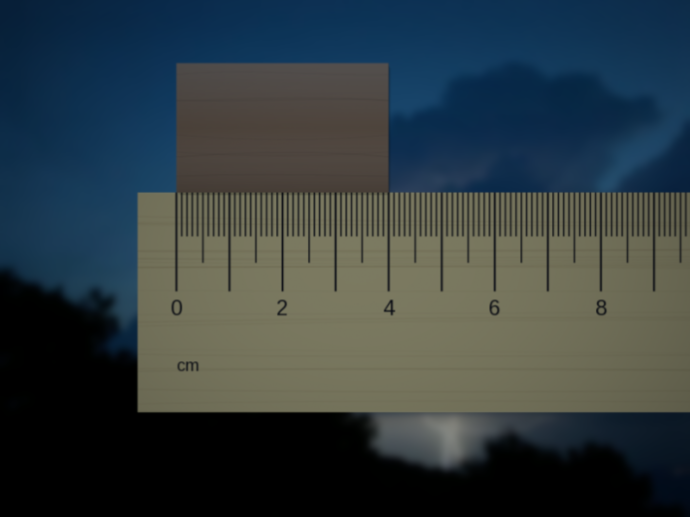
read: **4** cm
